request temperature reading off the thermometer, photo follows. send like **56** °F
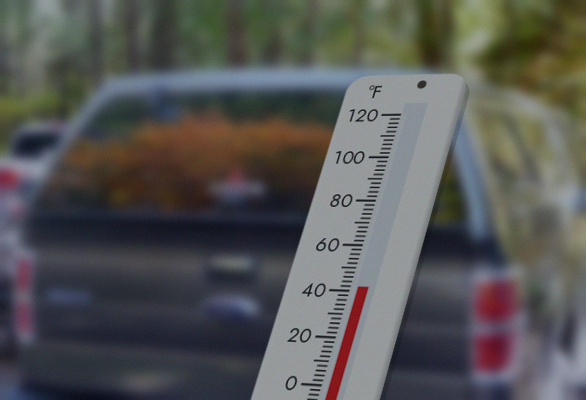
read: **42** °F
